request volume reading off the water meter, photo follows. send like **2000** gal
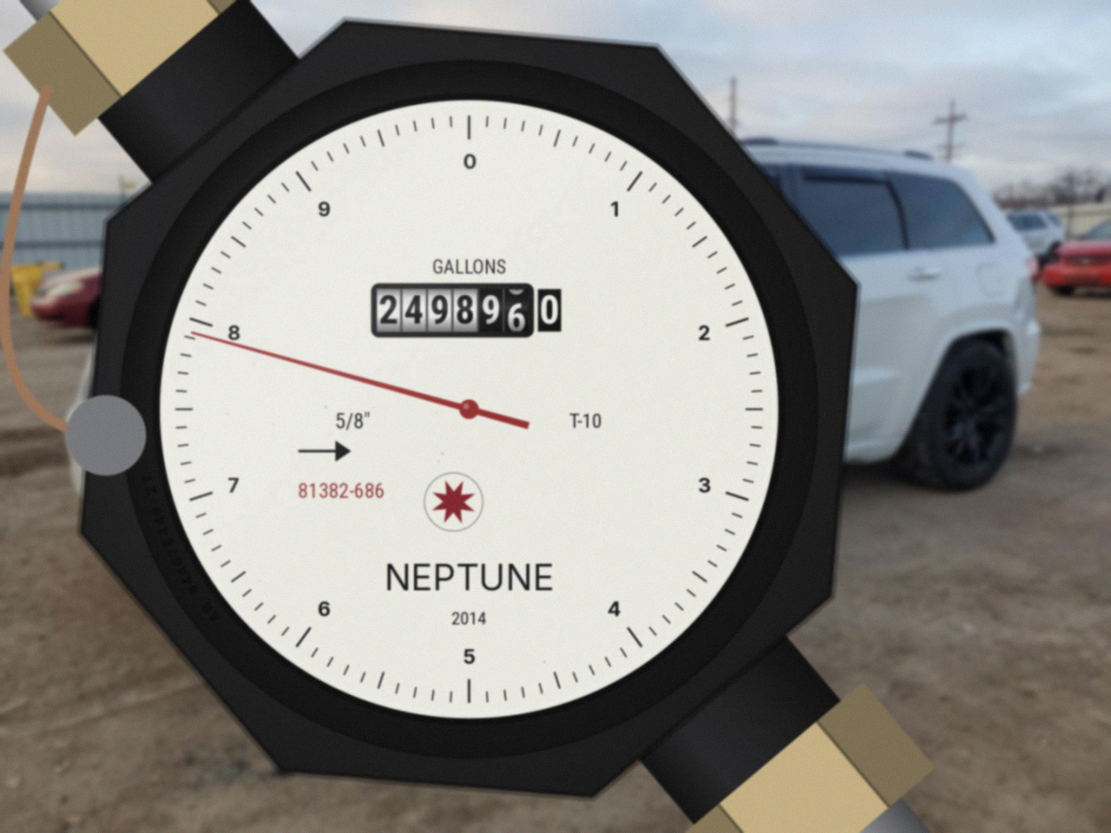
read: **2498957.9** gal
